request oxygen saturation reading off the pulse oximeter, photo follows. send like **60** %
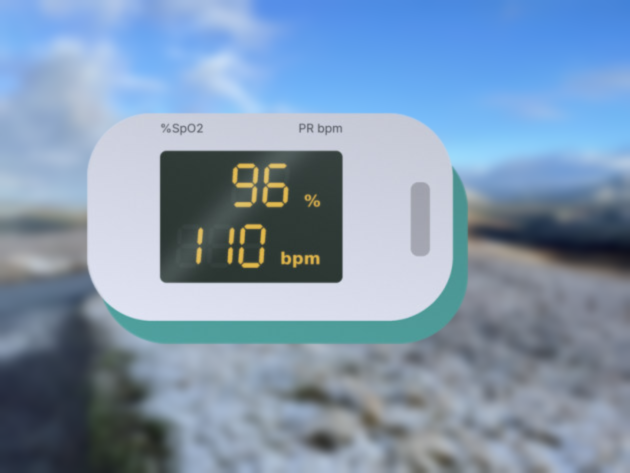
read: **96** %
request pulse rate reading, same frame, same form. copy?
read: **110** bpm
